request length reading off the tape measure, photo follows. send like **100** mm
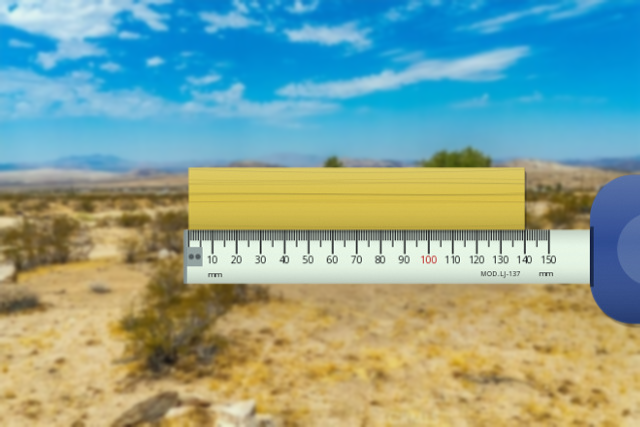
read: **140** mm
